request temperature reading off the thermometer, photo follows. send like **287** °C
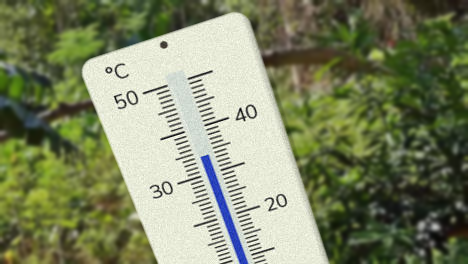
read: **34** °C
